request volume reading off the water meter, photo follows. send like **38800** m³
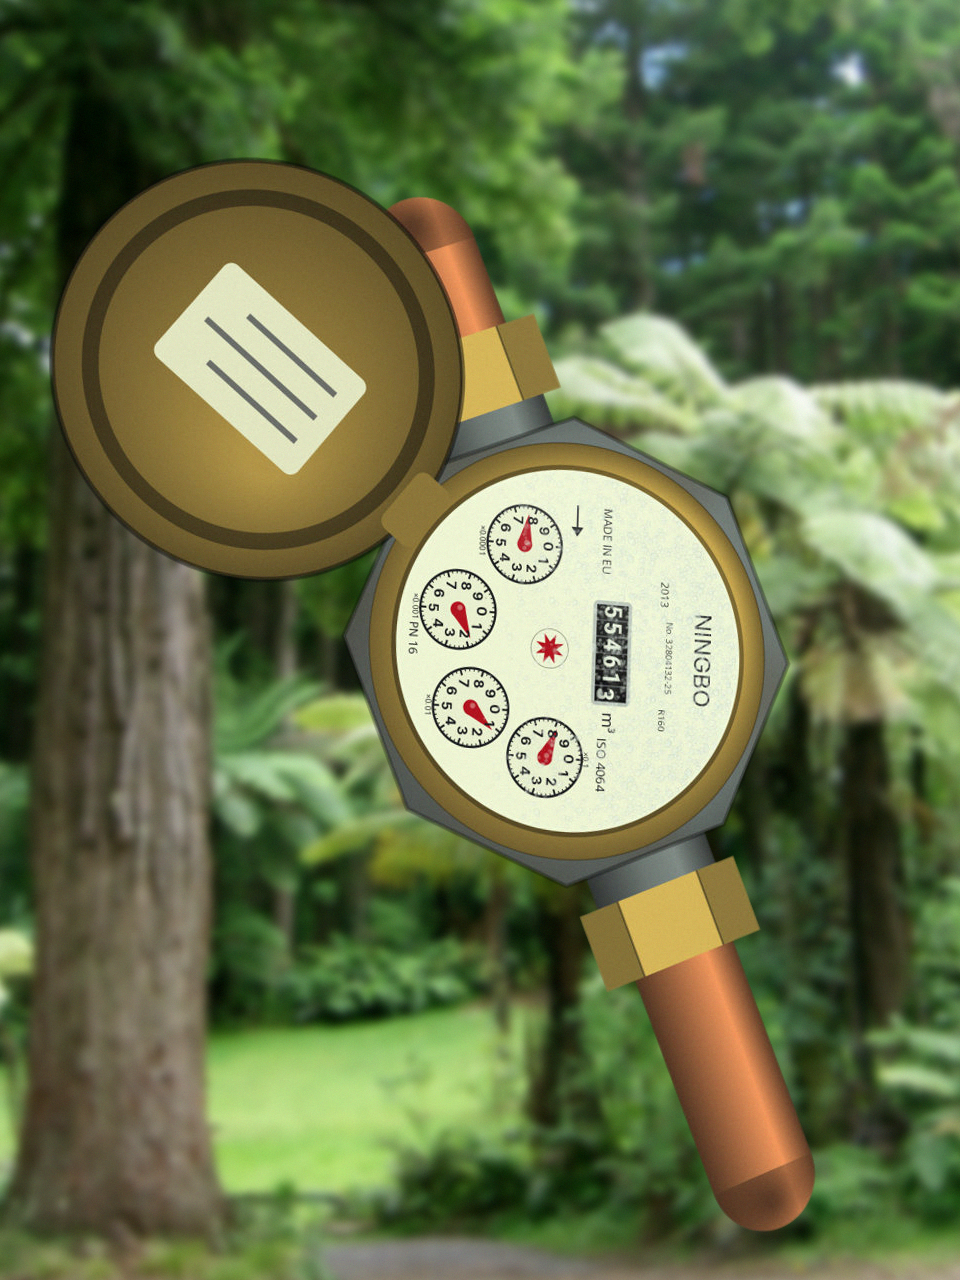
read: **554612.8117** m³
